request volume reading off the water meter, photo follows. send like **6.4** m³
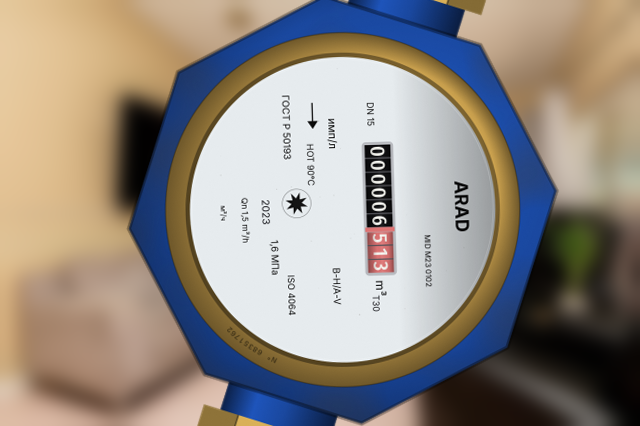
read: **6.513** m³
